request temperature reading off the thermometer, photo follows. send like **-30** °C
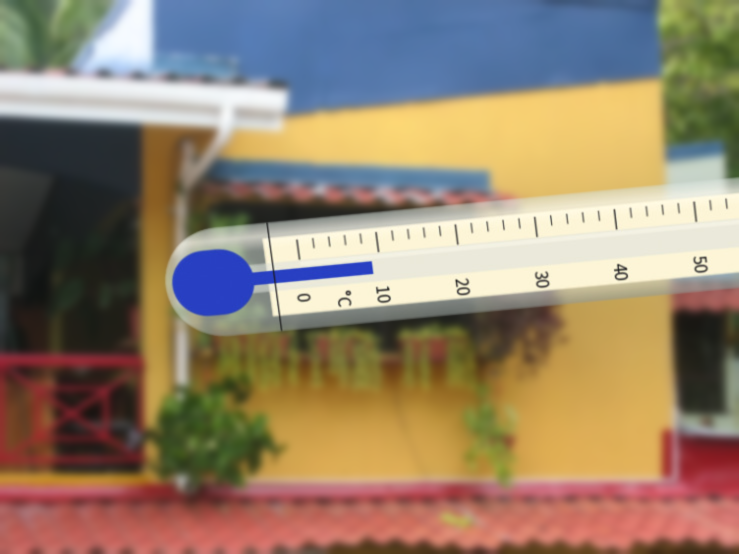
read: **9** °C
